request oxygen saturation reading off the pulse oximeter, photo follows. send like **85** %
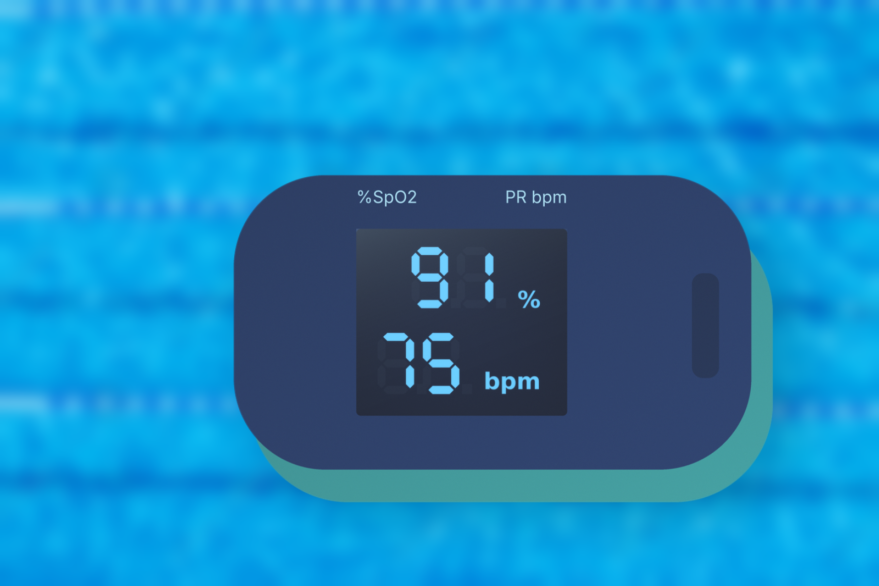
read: **91** %
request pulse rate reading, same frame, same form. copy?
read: **75** bpm
